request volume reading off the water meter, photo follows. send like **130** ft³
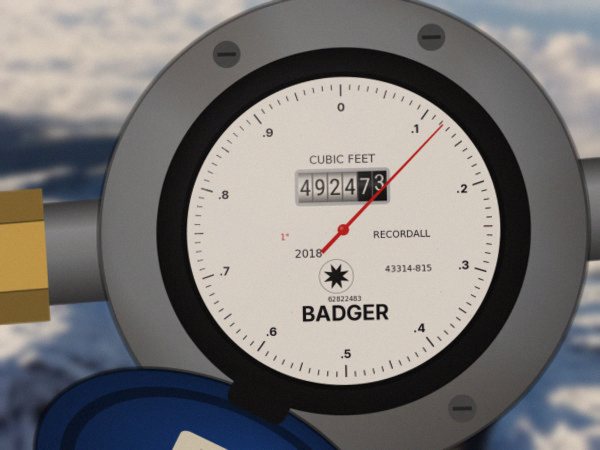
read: **492473.12** ft³
